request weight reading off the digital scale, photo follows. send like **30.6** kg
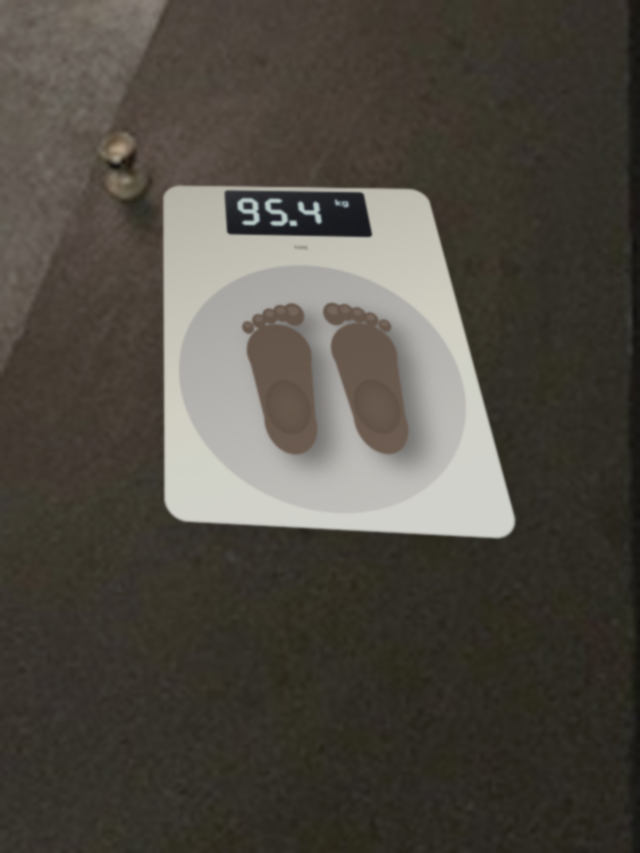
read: **95.4** kg
